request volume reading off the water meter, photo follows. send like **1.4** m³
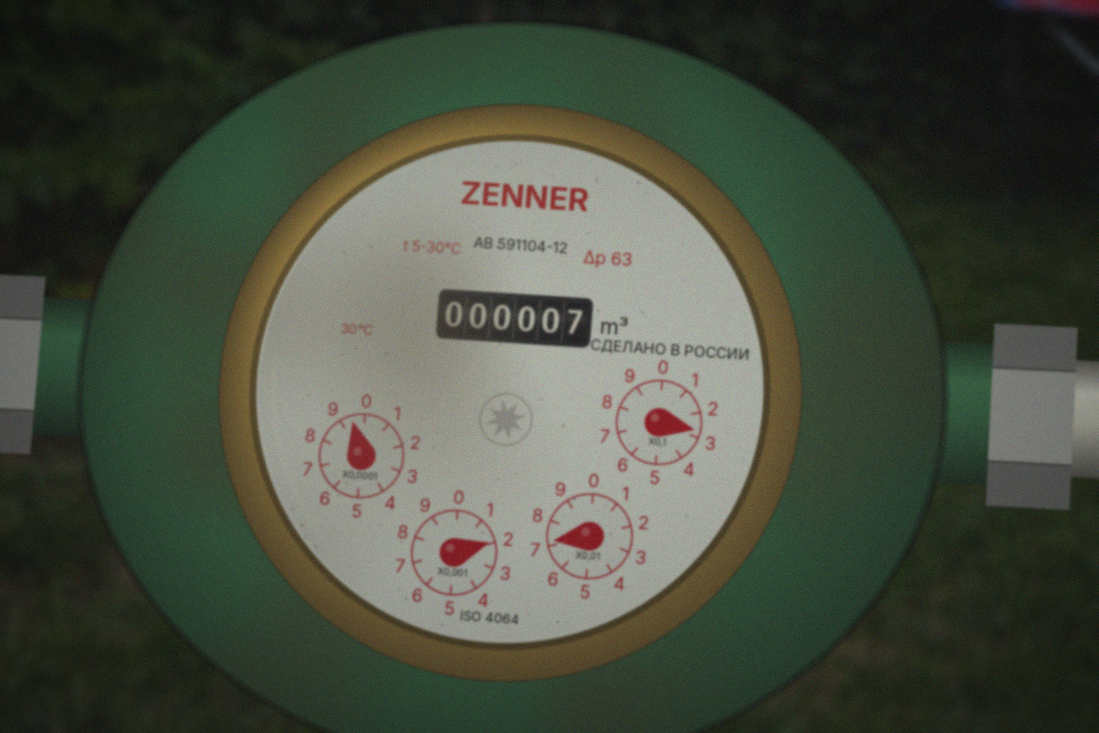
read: **7.2719** m³
